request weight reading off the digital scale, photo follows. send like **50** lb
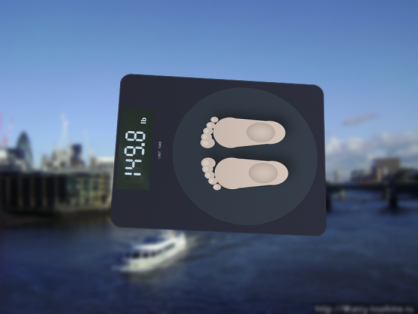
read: **149.8** lb
